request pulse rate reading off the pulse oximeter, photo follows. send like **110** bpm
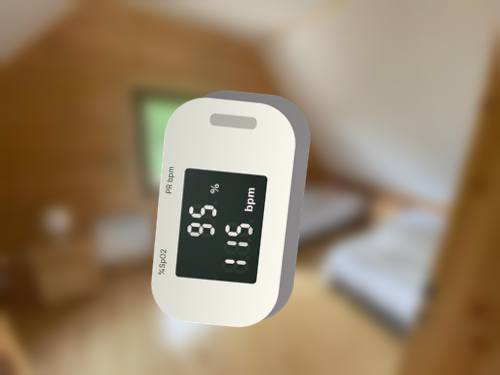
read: **115** bpm
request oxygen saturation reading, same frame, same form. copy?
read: **95** %
